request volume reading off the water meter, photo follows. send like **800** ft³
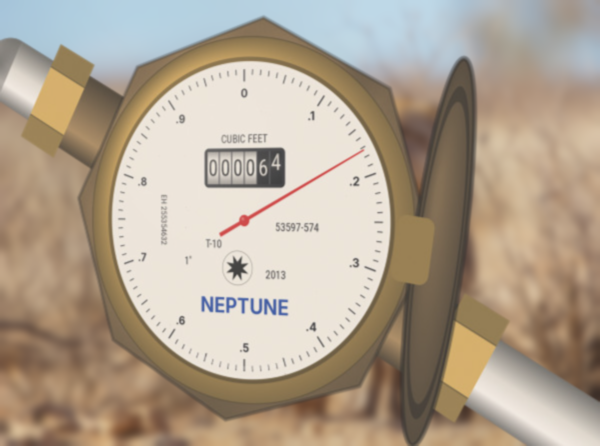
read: **64.17** ft³
